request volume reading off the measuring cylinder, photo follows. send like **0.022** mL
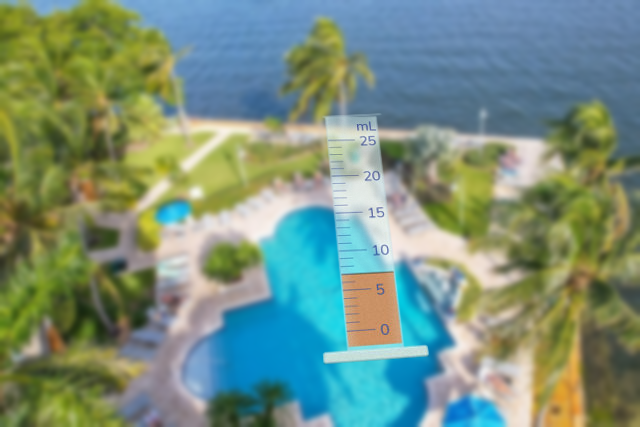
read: **7** mL
